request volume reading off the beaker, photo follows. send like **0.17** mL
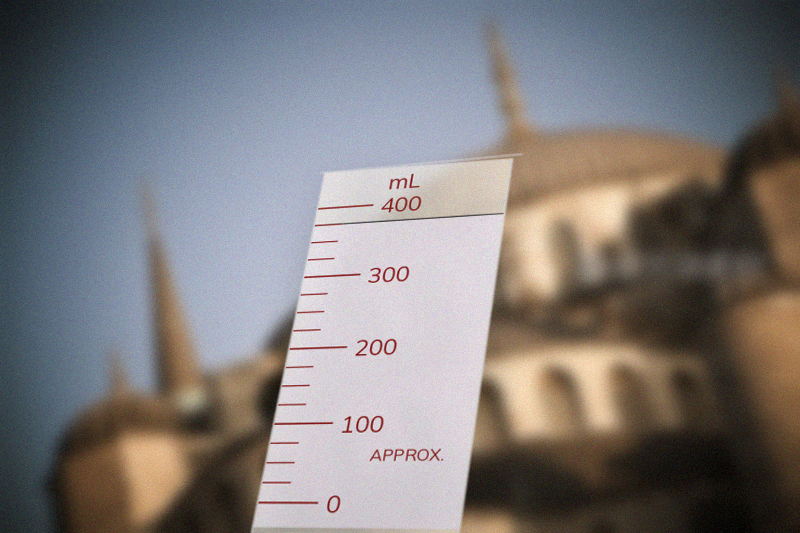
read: **375** mL
